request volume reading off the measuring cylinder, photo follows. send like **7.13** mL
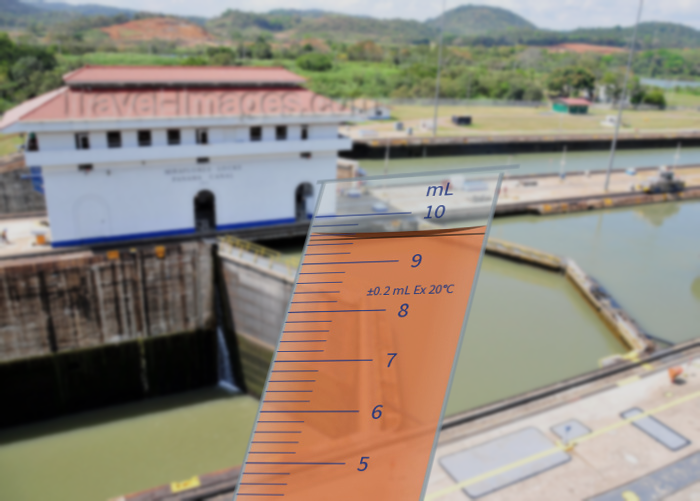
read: **9.5** mL
